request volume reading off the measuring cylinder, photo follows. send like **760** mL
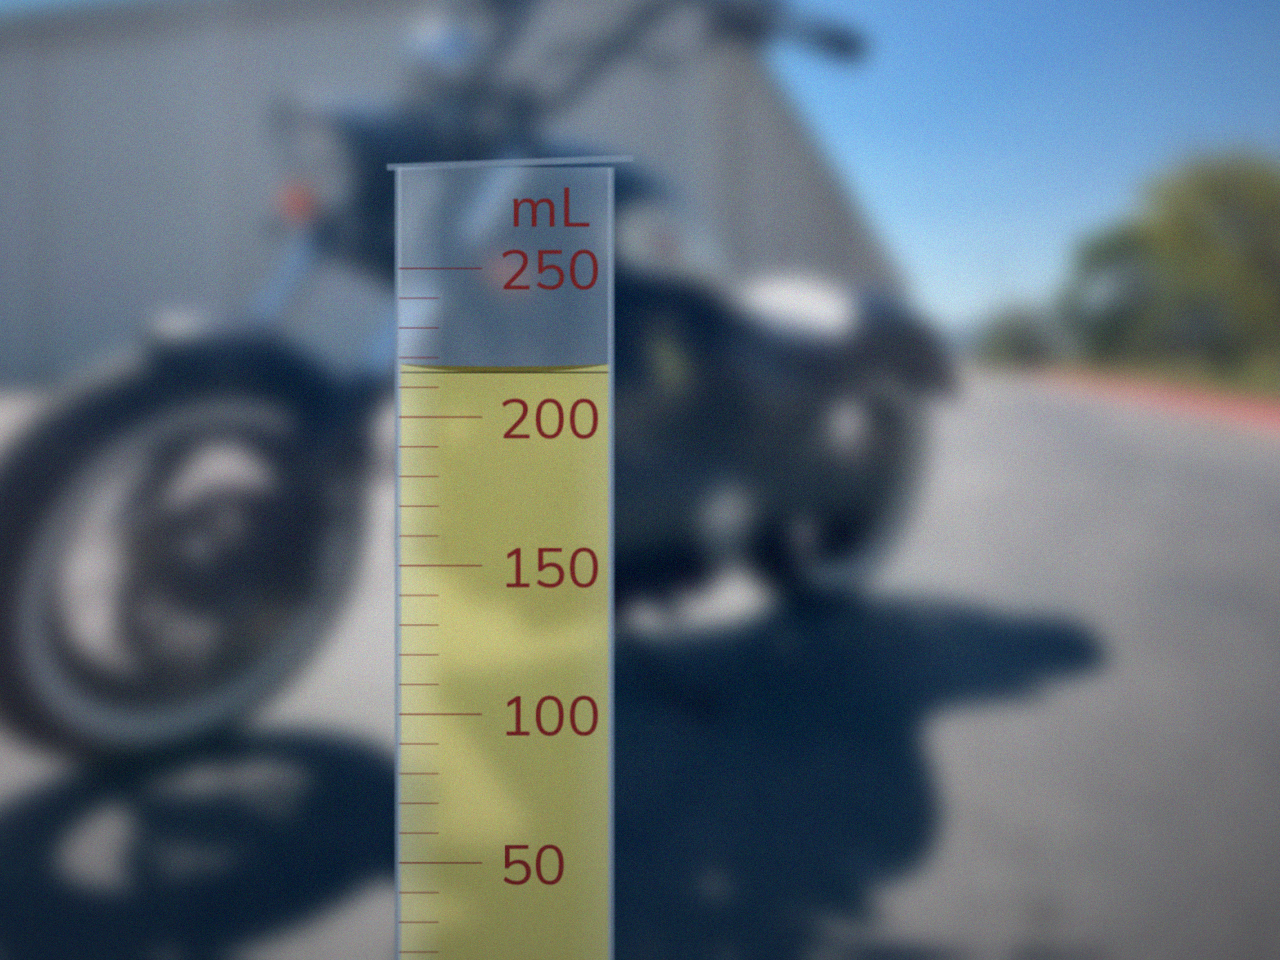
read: **215** mL
